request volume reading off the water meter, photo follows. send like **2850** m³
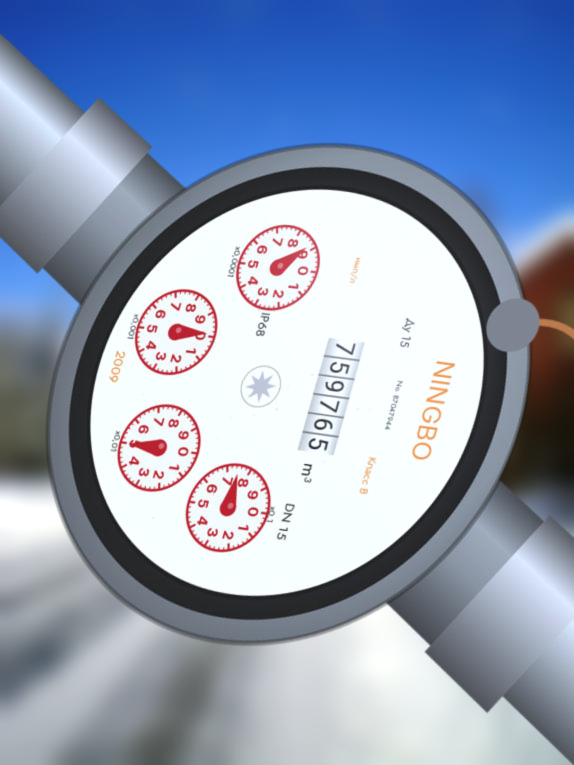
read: **759765.7498** m³
